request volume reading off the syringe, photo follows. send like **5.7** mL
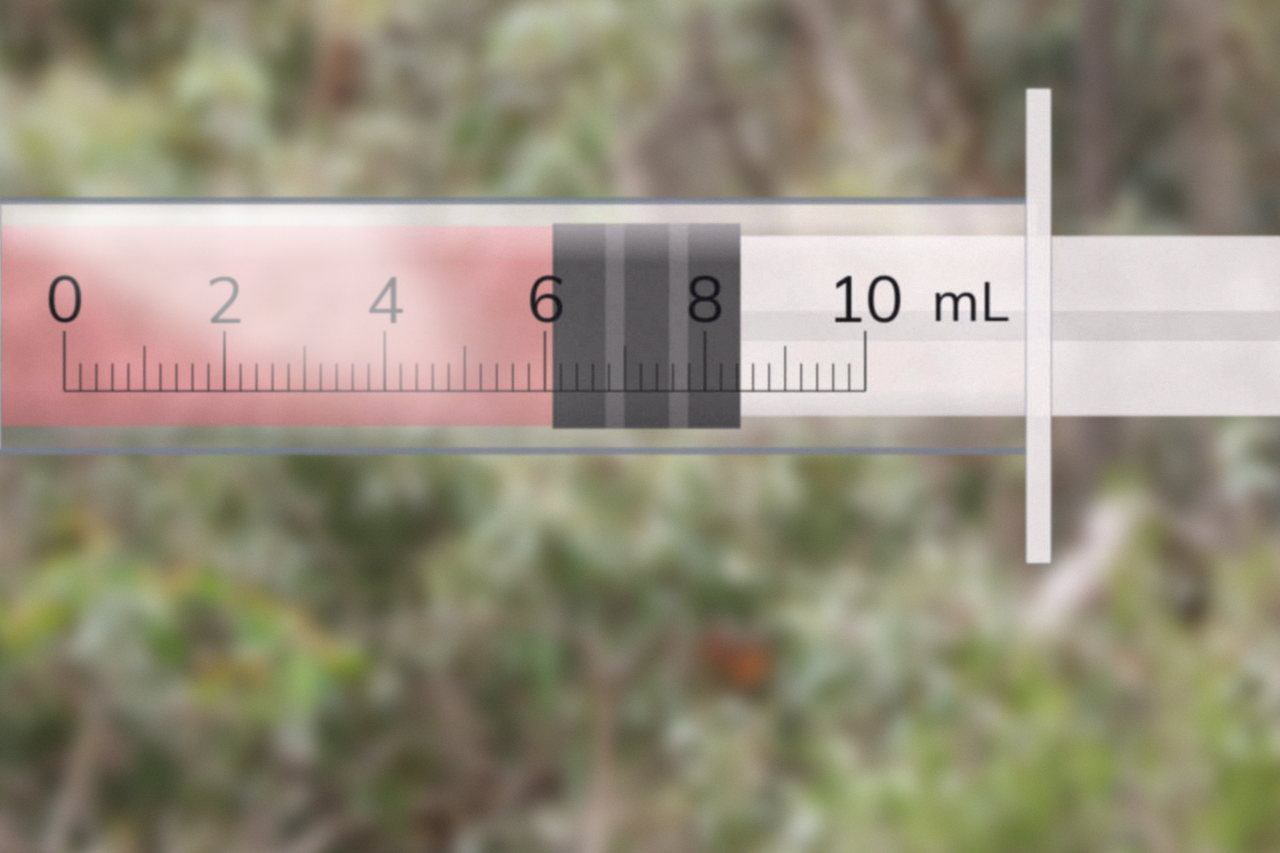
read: **6.1** mL
